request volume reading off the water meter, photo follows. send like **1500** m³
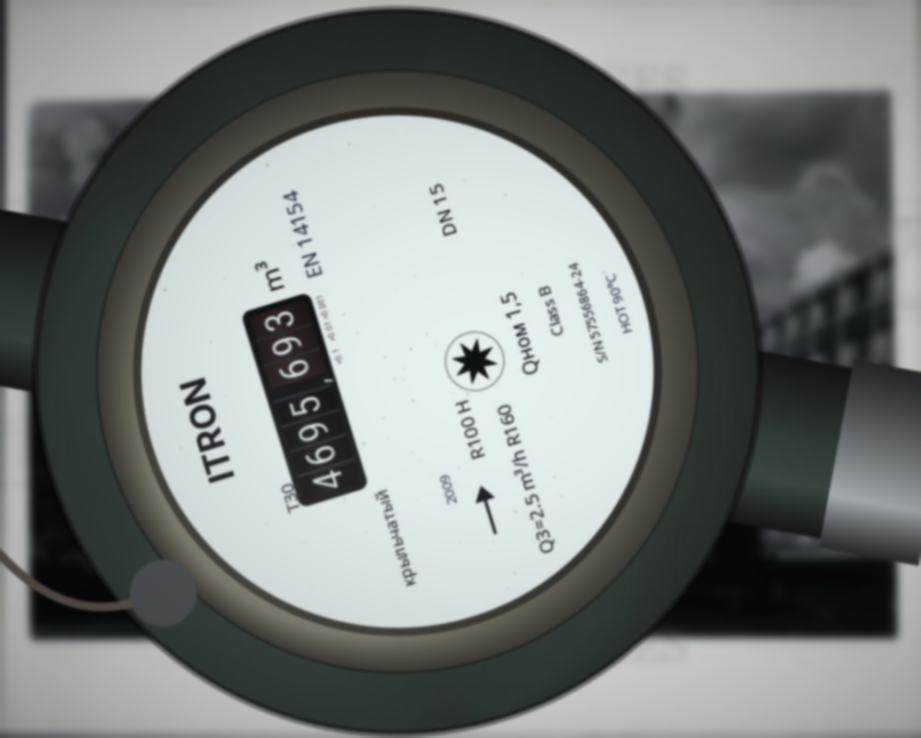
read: **4695.693** m³
